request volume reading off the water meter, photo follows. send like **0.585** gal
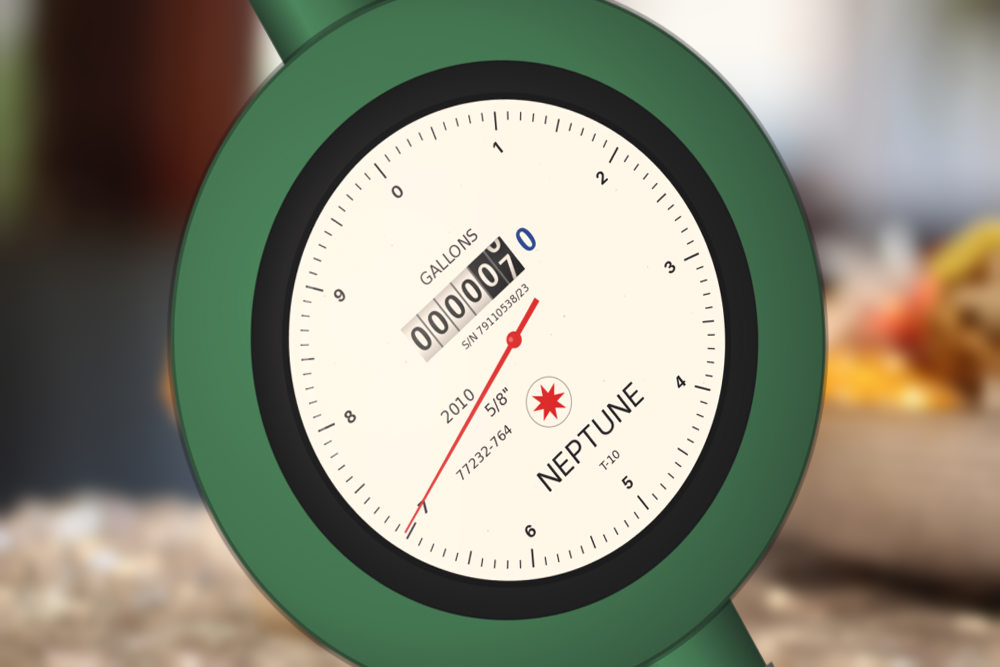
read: **67.0** gal
